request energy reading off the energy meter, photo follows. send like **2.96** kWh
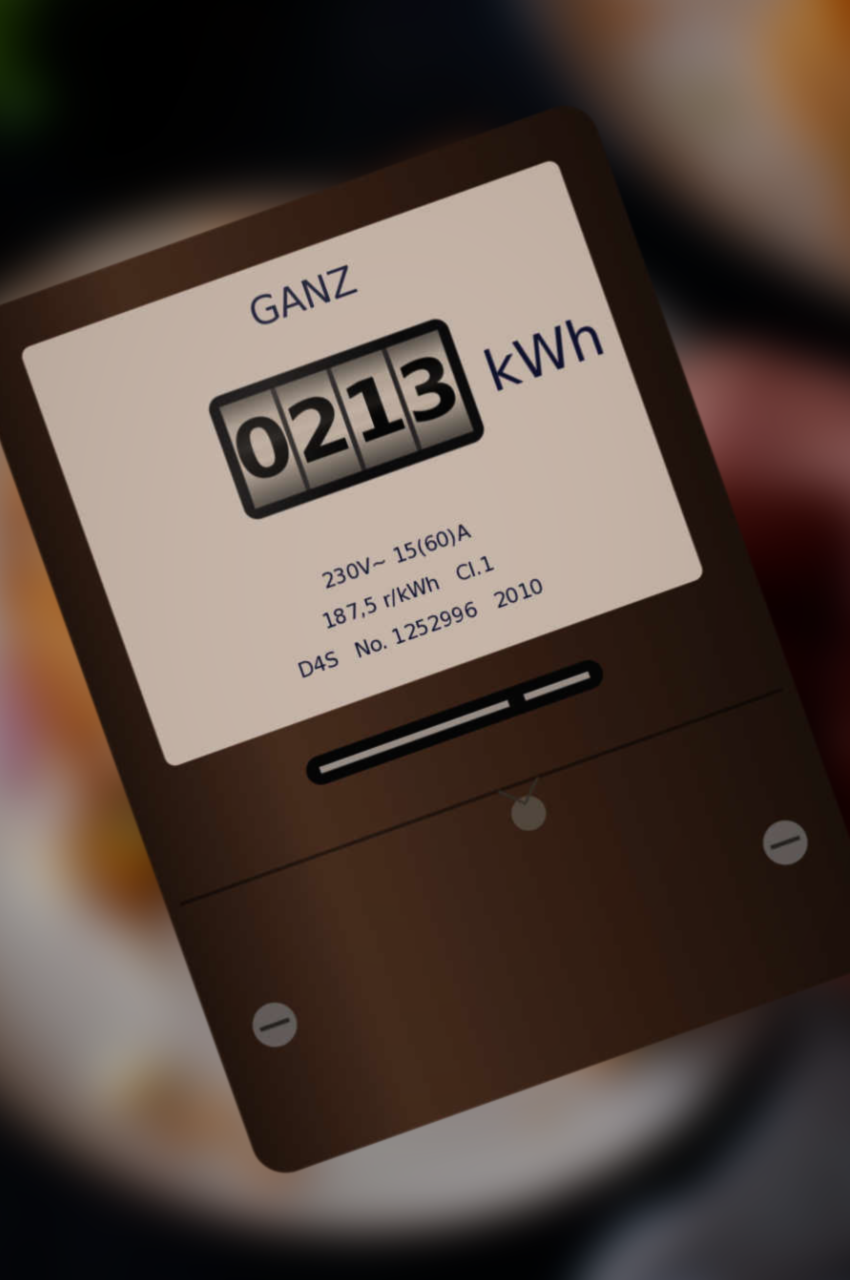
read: **213** kWh
